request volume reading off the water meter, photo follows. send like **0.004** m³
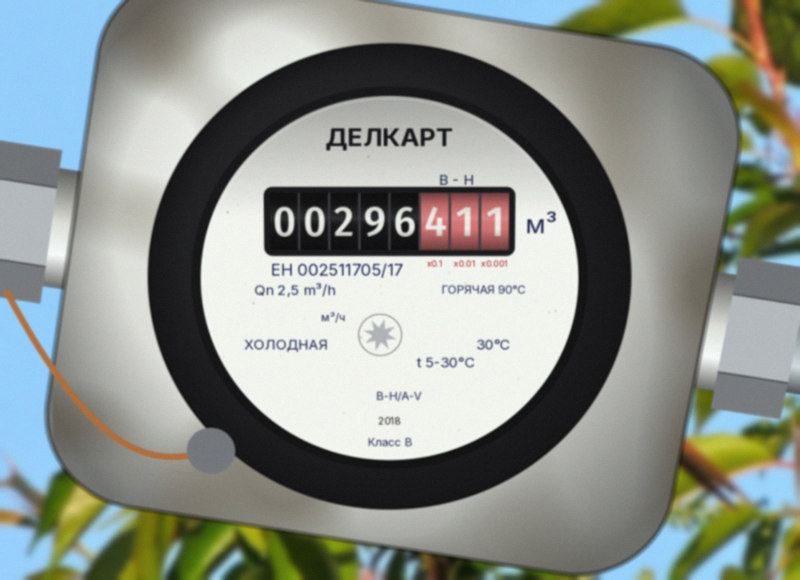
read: **296.411** m³
